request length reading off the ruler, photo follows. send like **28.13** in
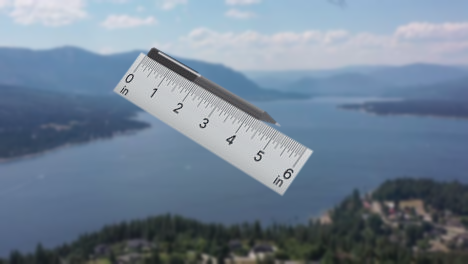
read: **5** in
